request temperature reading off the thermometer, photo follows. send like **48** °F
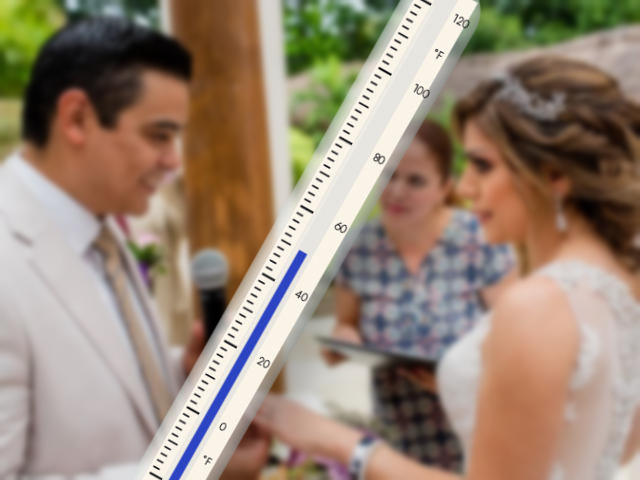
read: **50** °F
